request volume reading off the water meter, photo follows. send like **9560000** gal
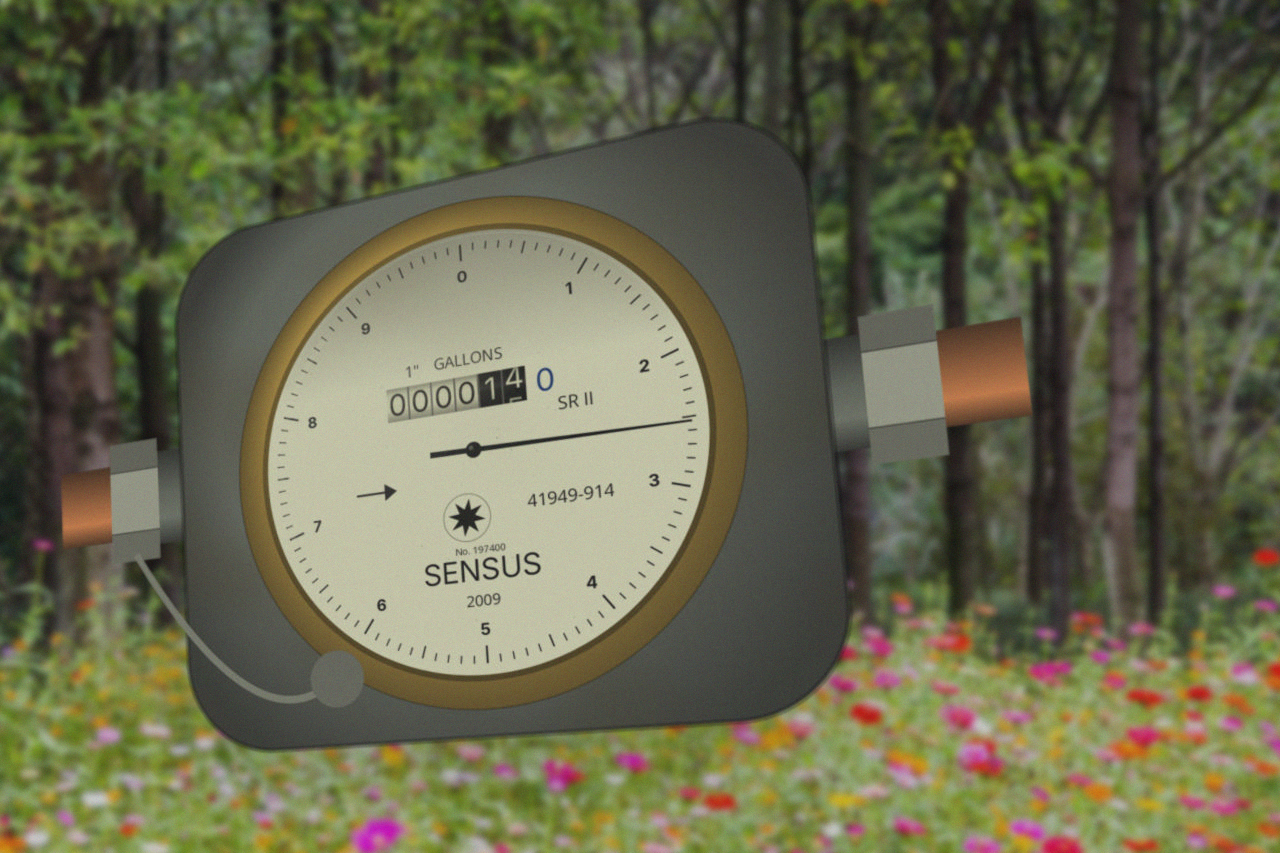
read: **142.5** gal
